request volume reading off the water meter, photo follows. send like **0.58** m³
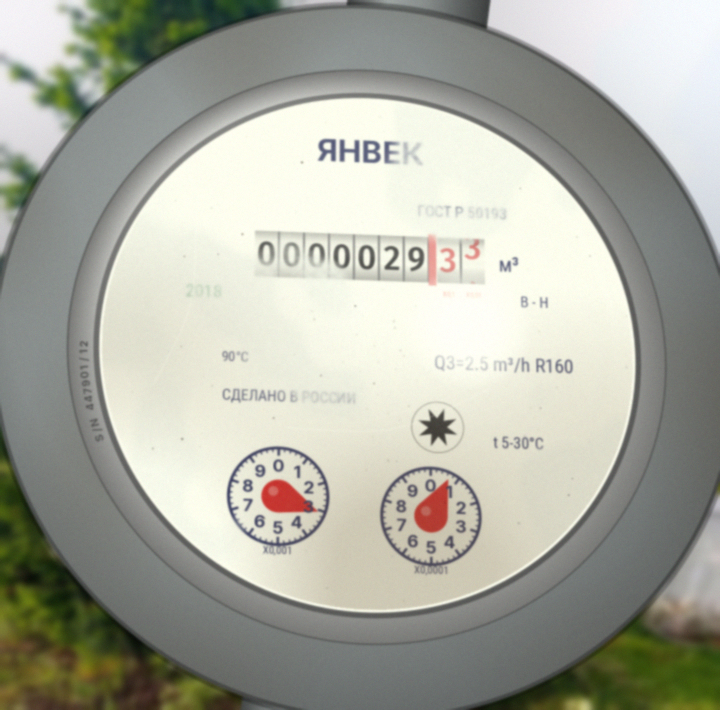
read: **29.3330** m³
